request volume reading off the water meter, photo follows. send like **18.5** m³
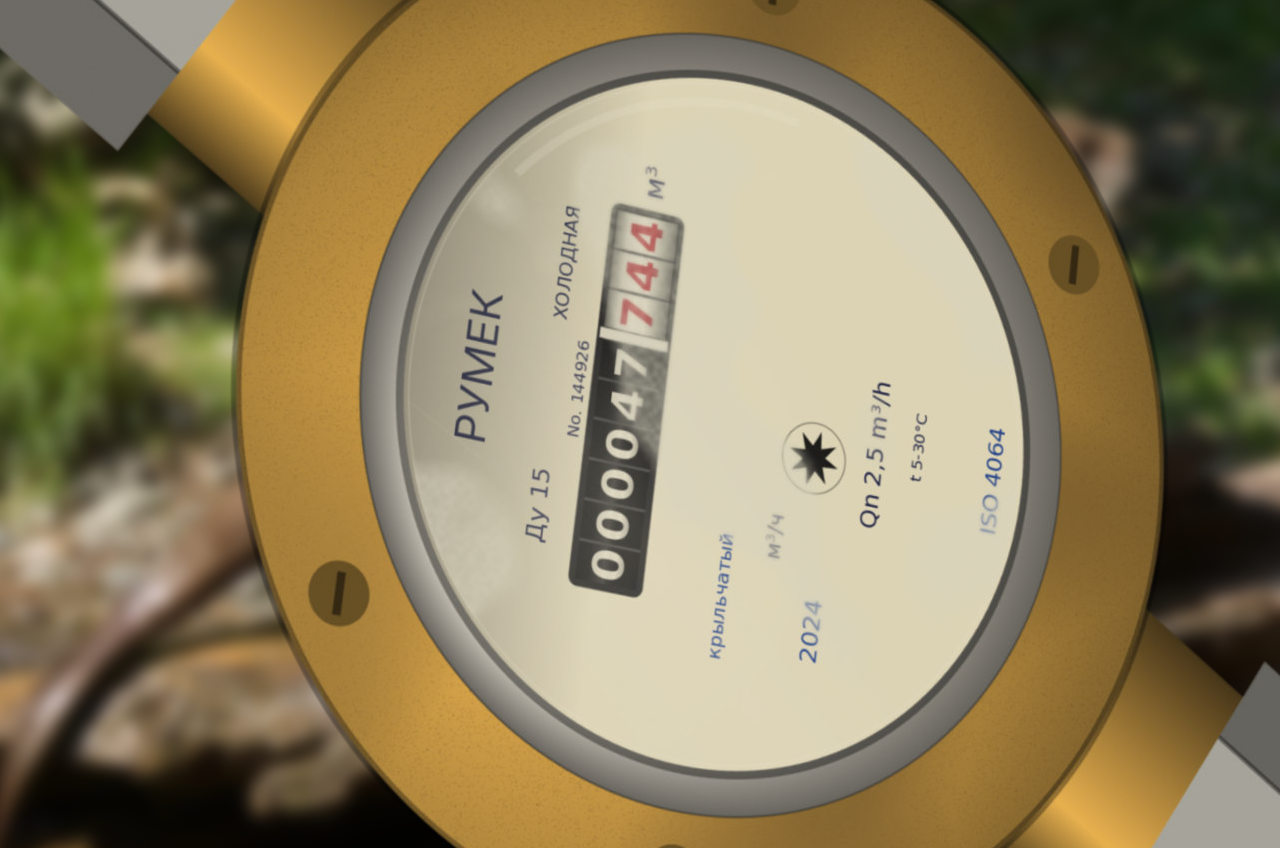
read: **47.744** m³
